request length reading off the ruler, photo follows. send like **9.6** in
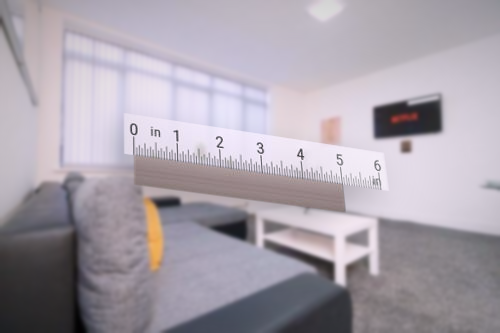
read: **5** in
